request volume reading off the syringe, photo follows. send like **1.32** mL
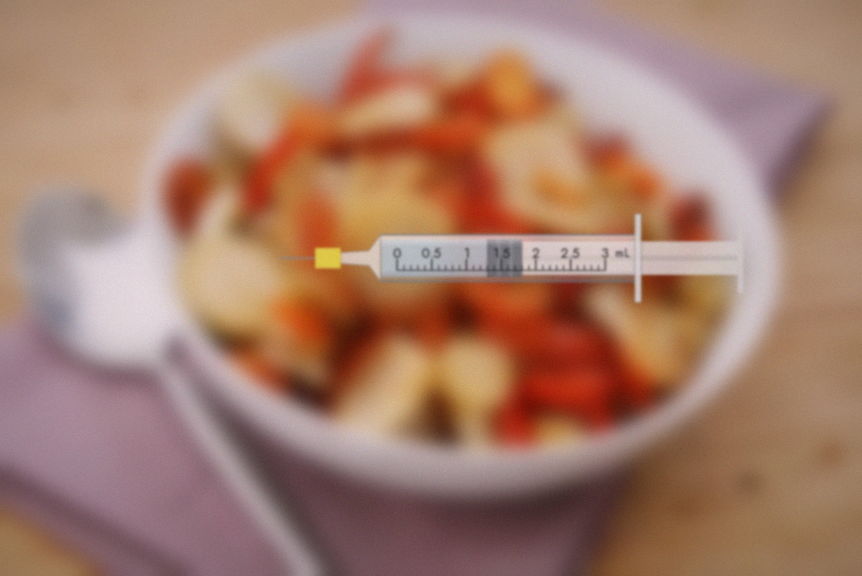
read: **1.3** mL
